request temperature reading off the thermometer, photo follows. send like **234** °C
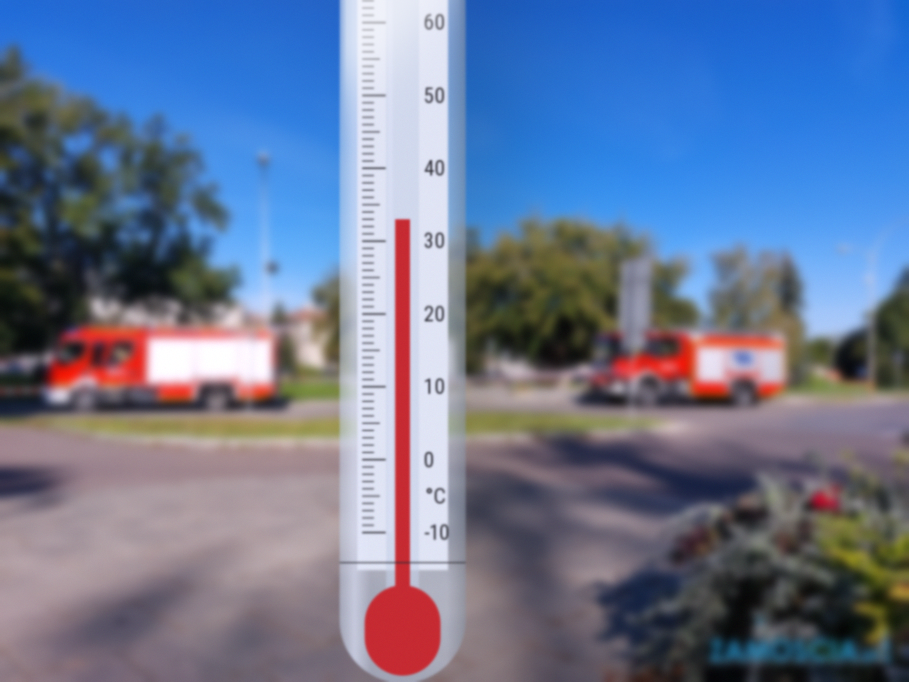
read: **33** °C
